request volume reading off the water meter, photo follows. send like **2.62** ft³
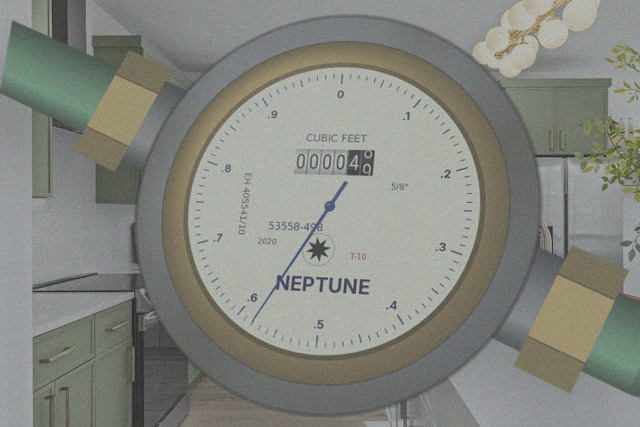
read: **48.58** ft³
